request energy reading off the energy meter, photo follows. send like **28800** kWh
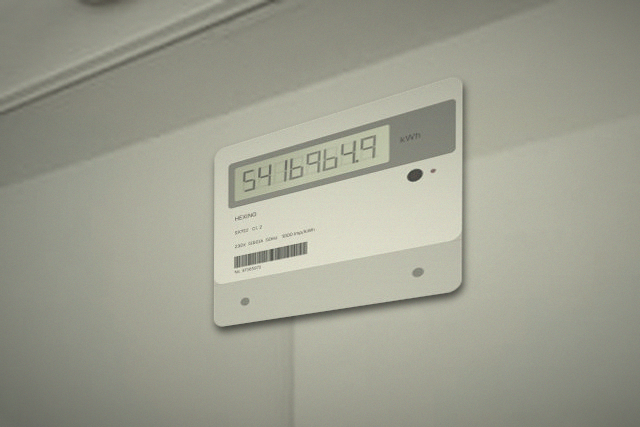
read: **5416964.9** kWh
